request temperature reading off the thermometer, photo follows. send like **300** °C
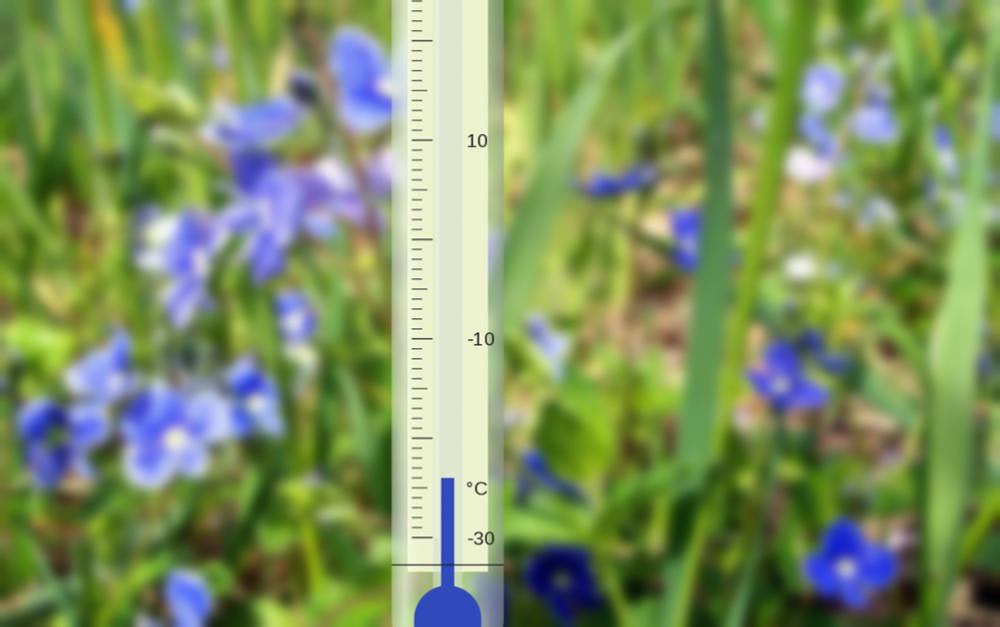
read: **-24** °C
